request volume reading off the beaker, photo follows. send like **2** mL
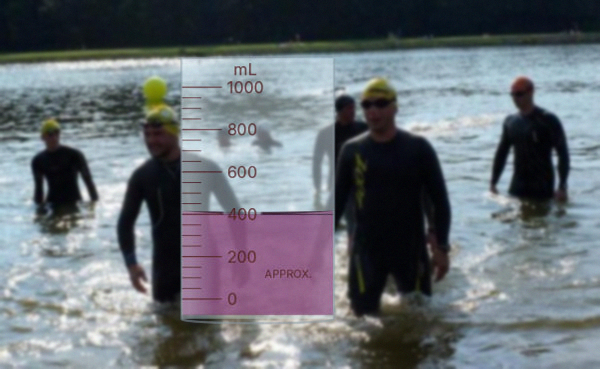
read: **400** mL
